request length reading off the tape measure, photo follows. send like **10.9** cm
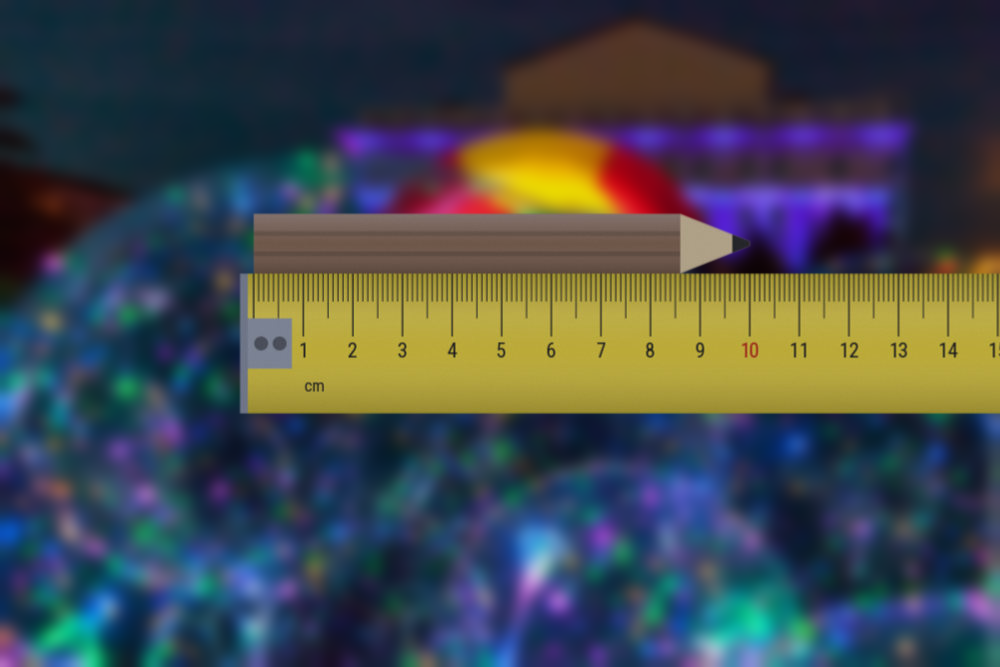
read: **10** cm
